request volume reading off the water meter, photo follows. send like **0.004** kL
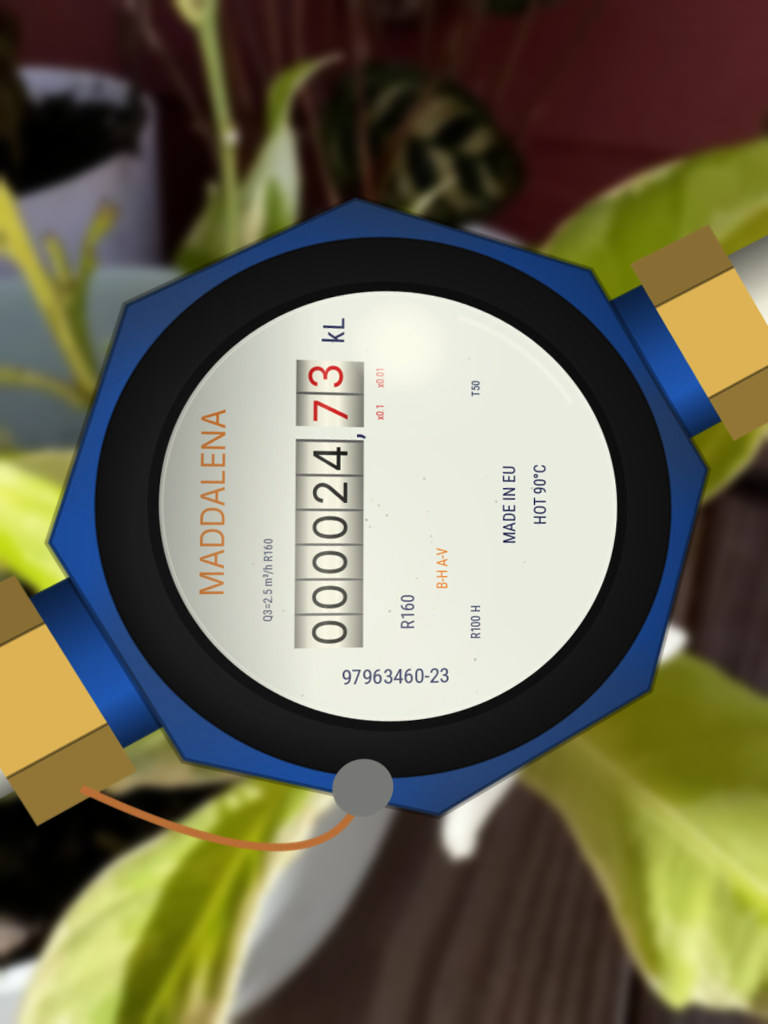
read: **24.73** kL
